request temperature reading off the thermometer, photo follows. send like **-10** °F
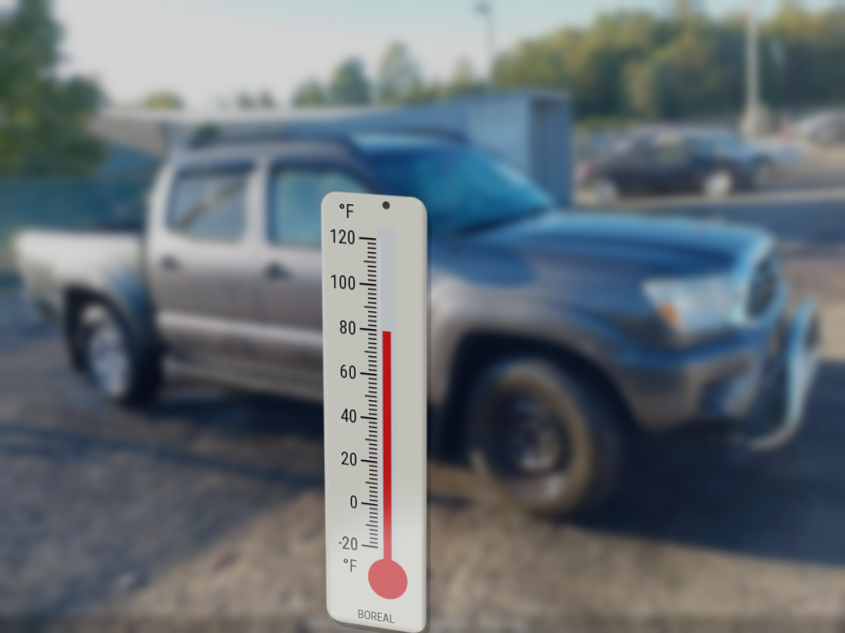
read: **80** °F
